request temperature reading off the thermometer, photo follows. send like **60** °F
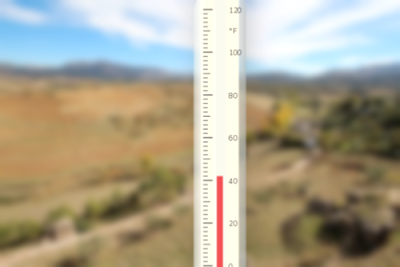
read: **42** °F
